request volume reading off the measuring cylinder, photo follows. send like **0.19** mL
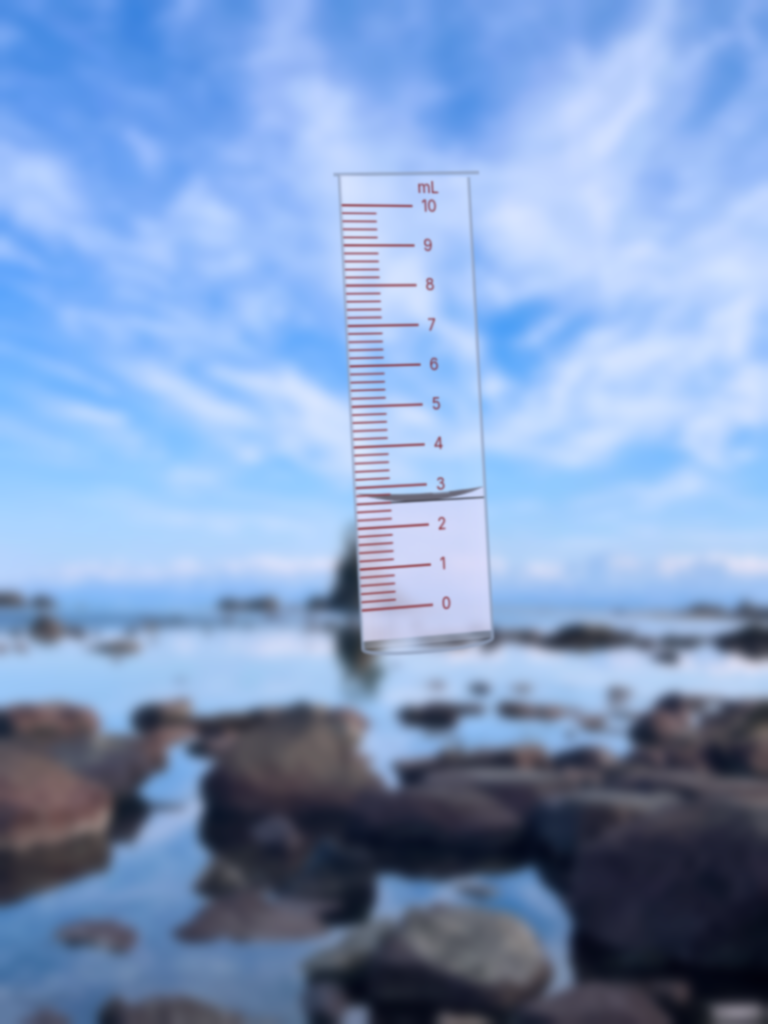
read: **2.6** mL
